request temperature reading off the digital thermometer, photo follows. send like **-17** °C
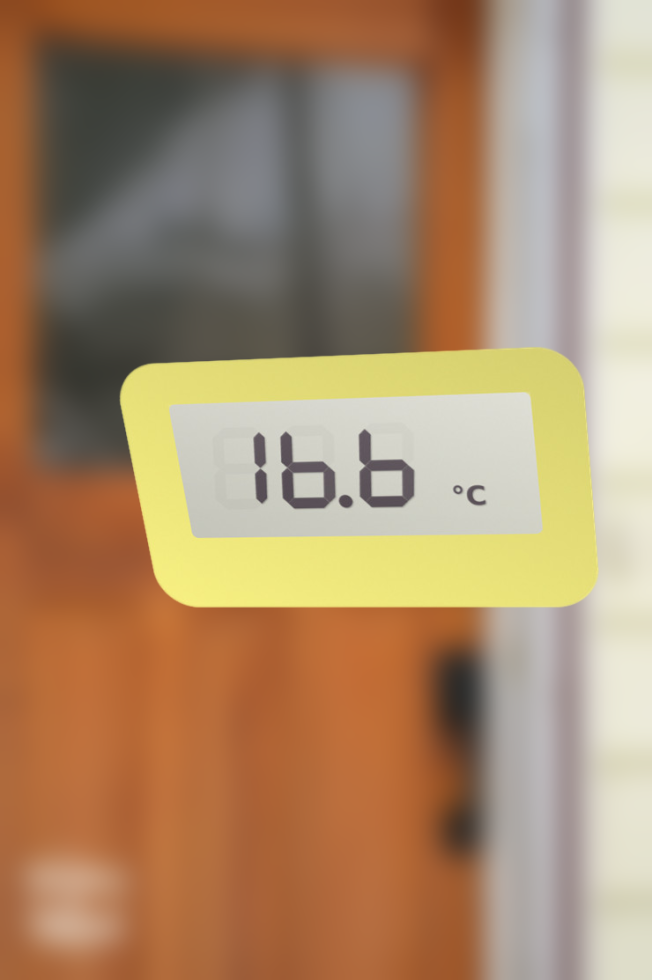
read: **16.6** °C
